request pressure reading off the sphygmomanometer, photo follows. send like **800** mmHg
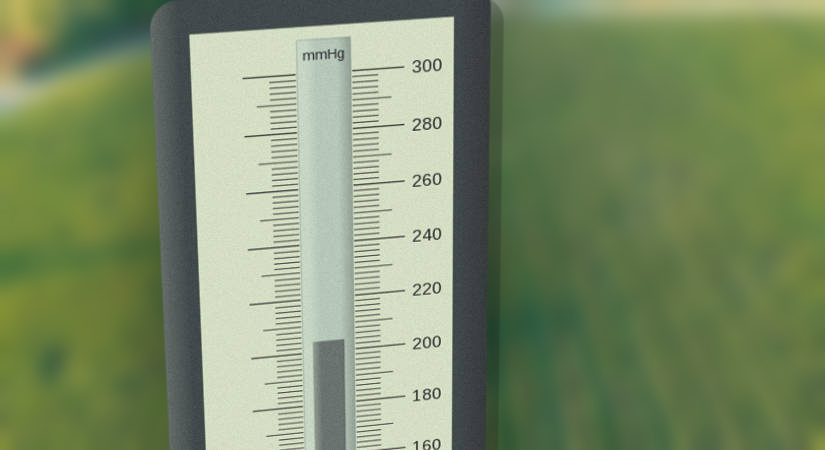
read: **204** mmHg
